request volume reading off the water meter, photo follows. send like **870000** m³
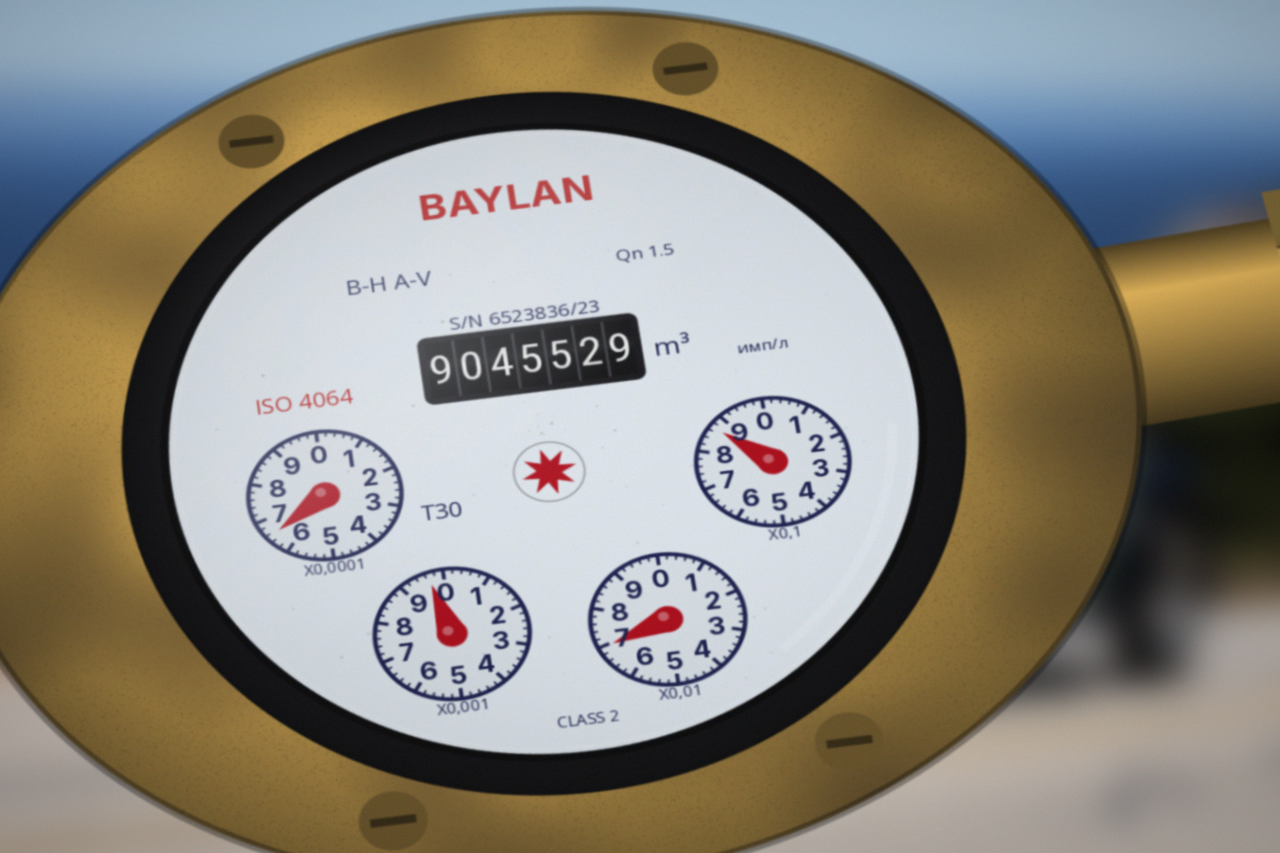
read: **9045529.8696** m³
